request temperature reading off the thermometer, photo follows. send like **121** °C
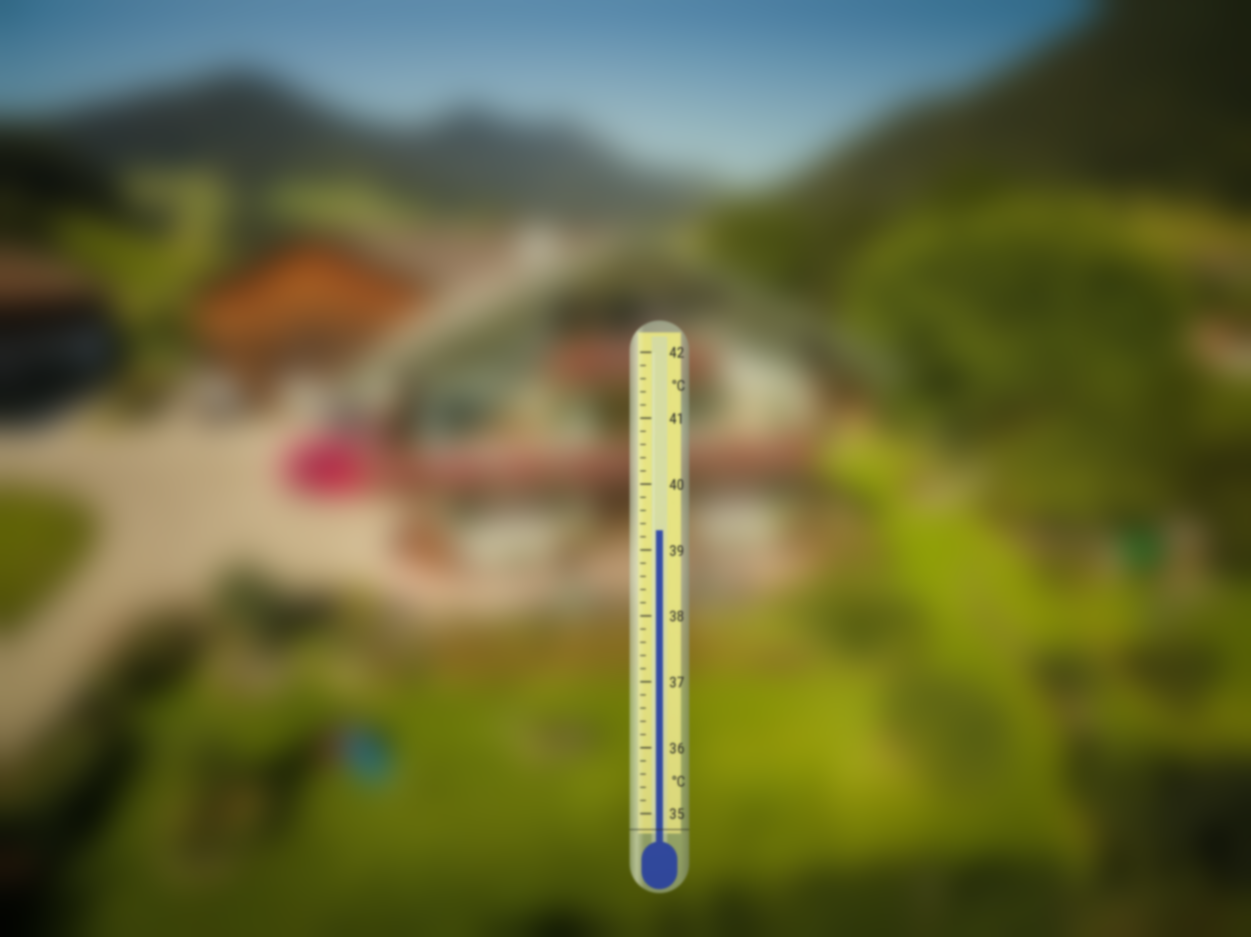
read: **39.3** °C
